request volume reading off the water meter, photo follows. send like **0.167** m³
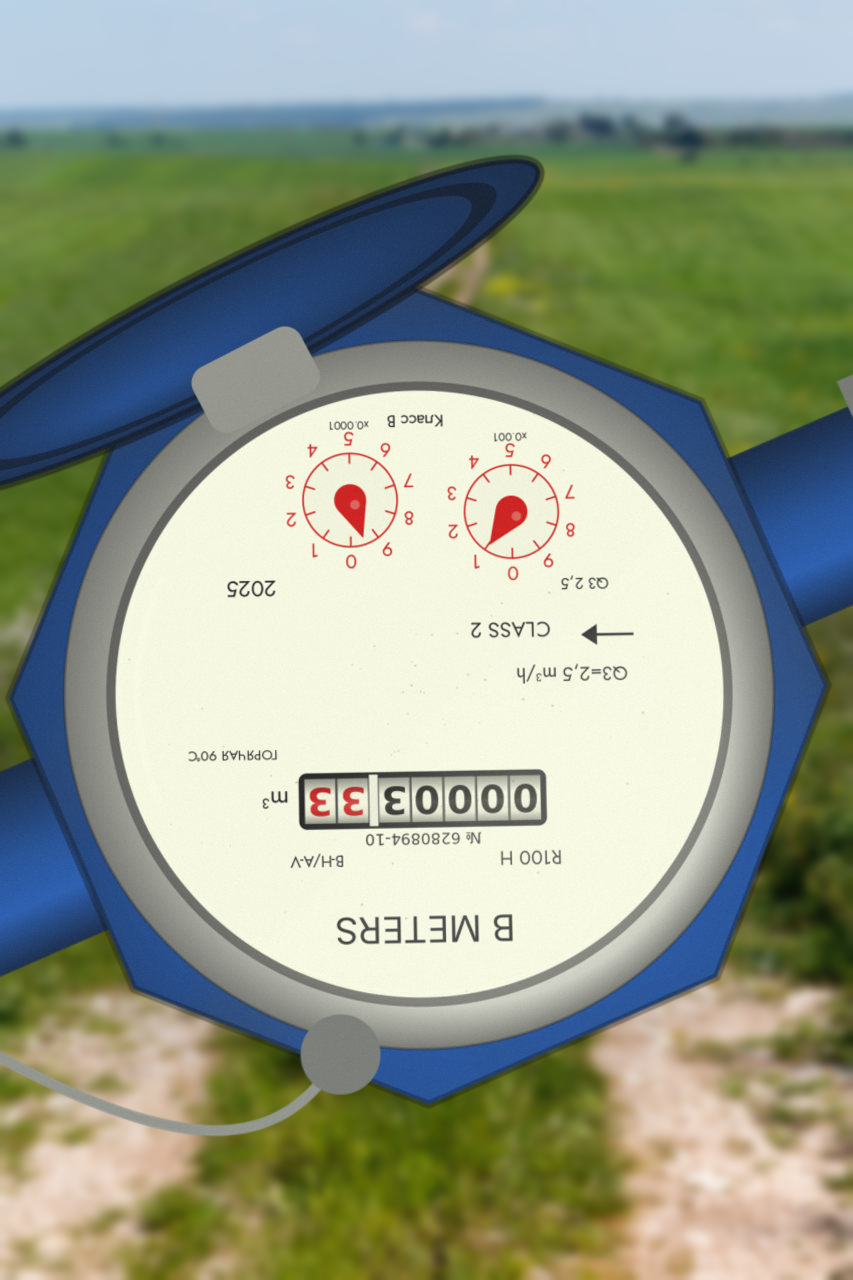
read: **3.3309** m³
